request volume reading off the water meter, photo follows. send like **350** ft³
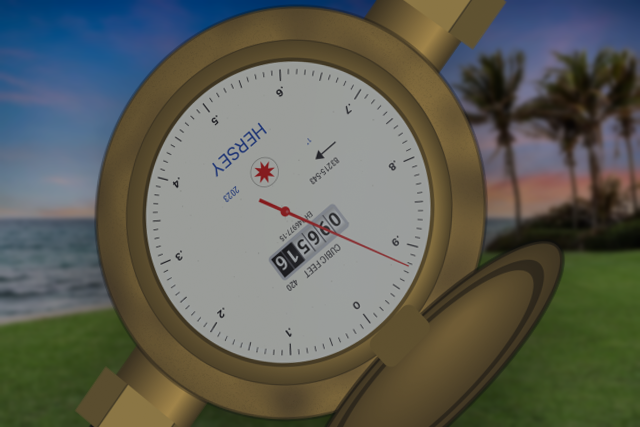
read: **96515.92** ft³
